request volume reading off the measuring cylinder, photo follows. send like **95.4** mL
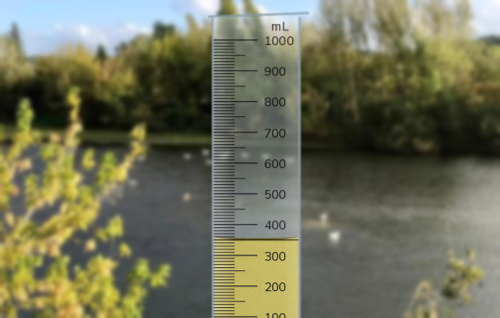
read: **350** mL
